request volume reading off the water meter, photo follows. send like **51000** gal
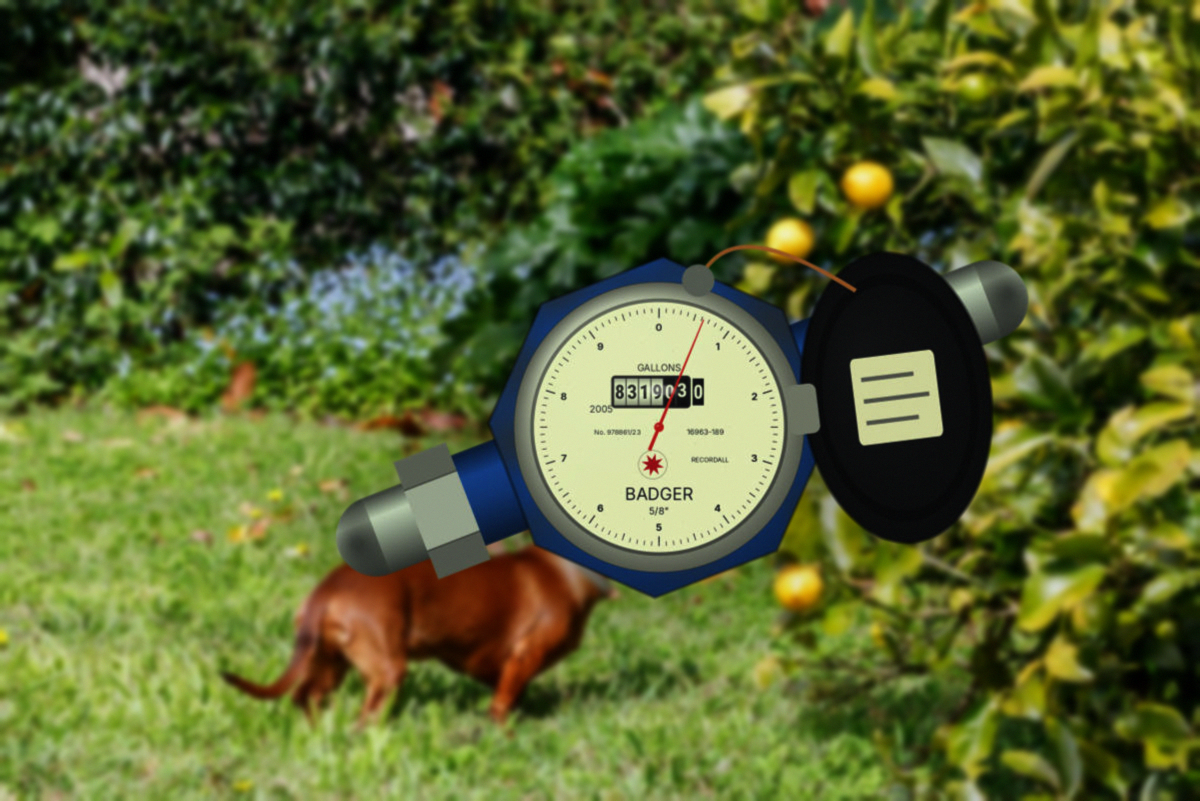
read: **8319030.6** gal
